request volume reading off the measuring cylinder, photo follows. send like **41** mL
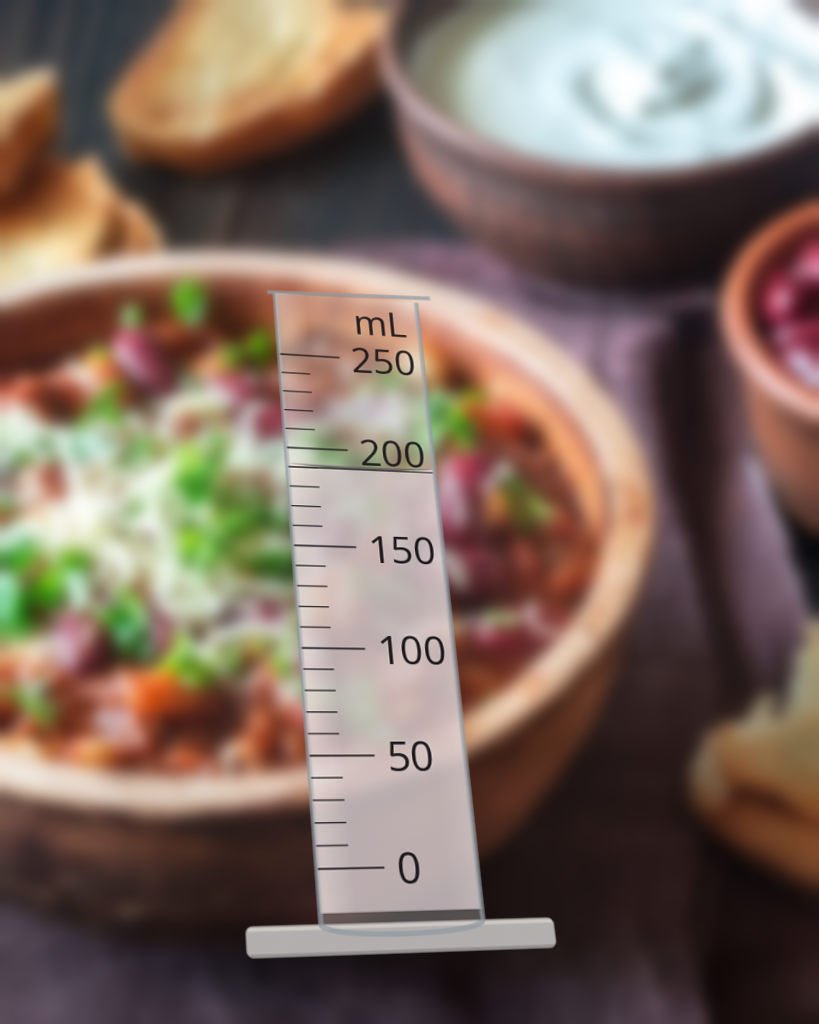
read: **190** mL
